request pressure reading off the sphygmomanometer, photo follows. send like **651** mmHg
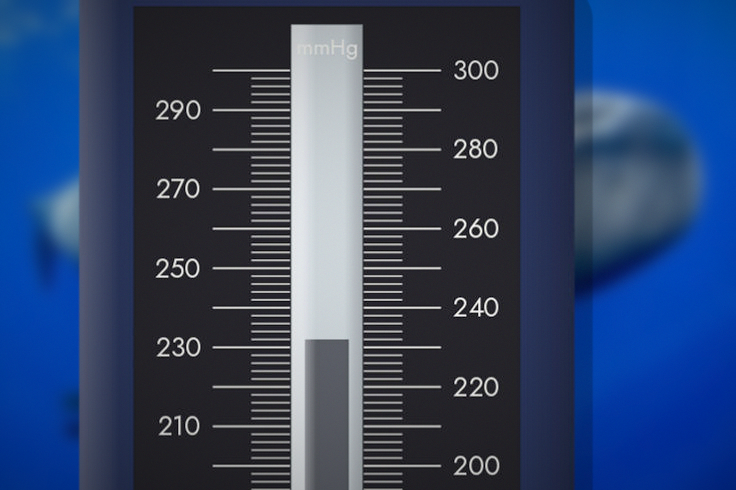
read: **232** mmHg
